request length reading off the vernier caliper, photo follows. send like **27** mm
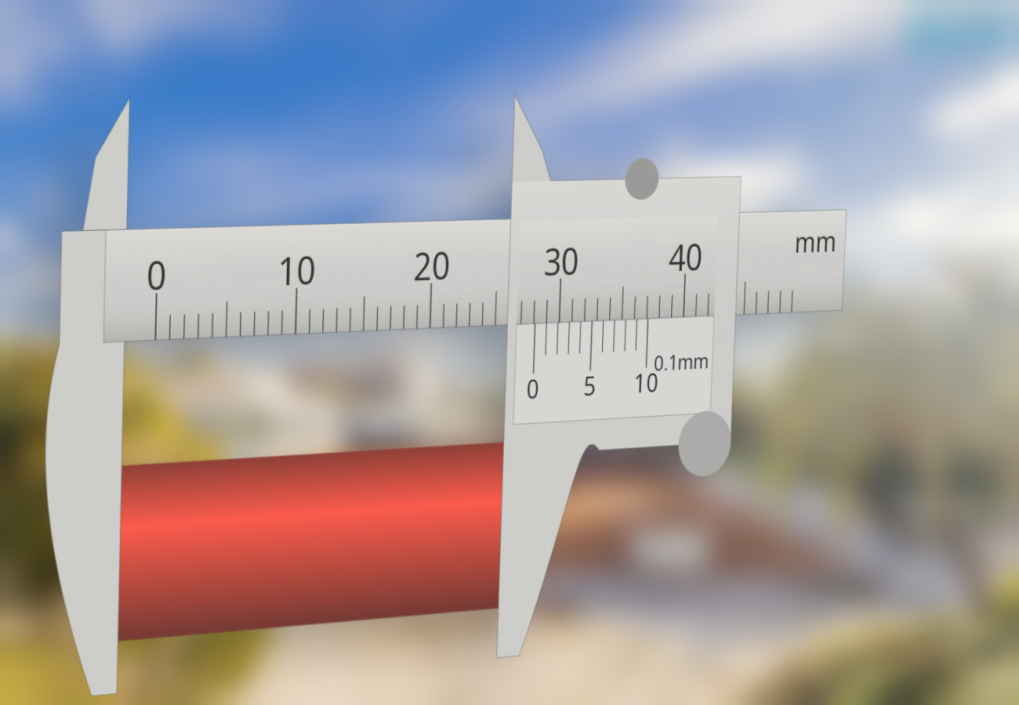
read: **28.1** mm
